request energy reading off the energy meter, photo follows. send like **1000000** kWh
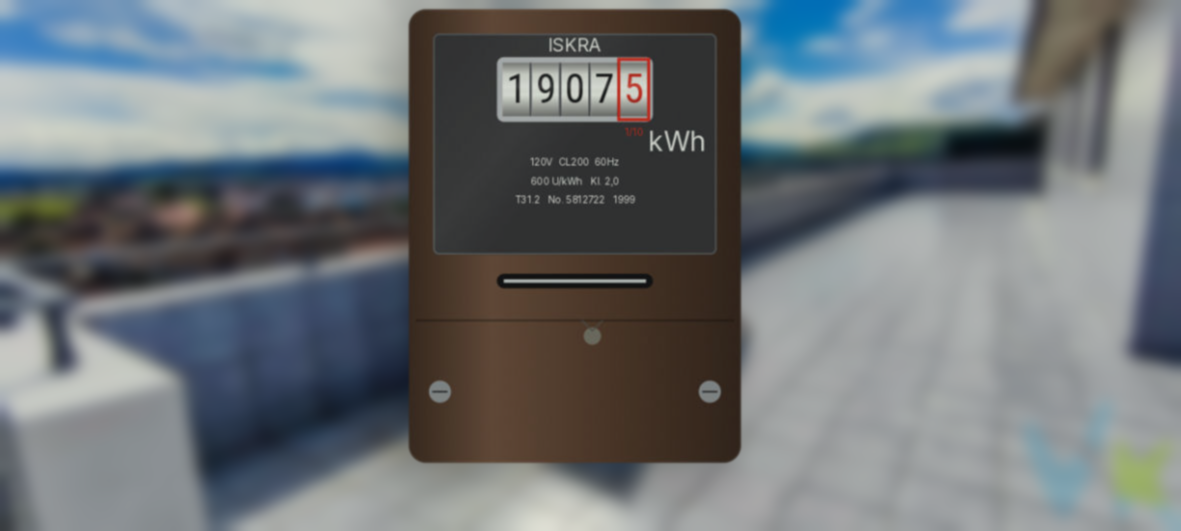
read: **1907.5** kWh
